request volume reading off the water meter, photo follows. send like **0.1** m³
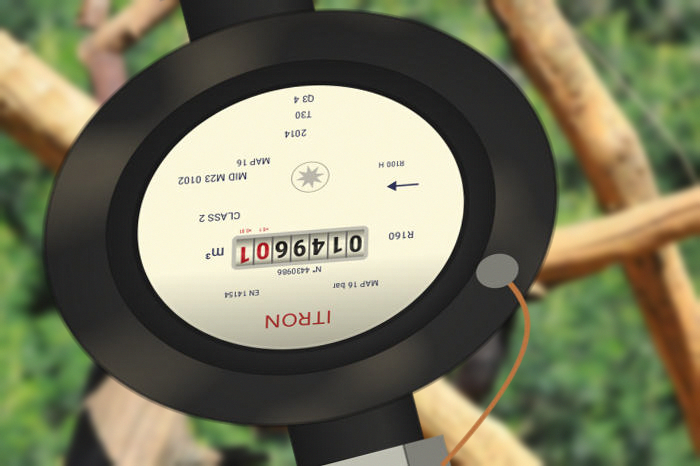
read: **1496.01** m³
